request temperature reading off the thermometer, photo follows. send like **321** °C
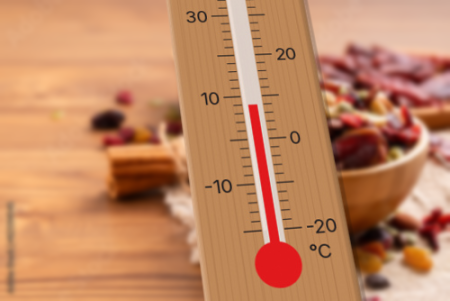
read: **8** °C
